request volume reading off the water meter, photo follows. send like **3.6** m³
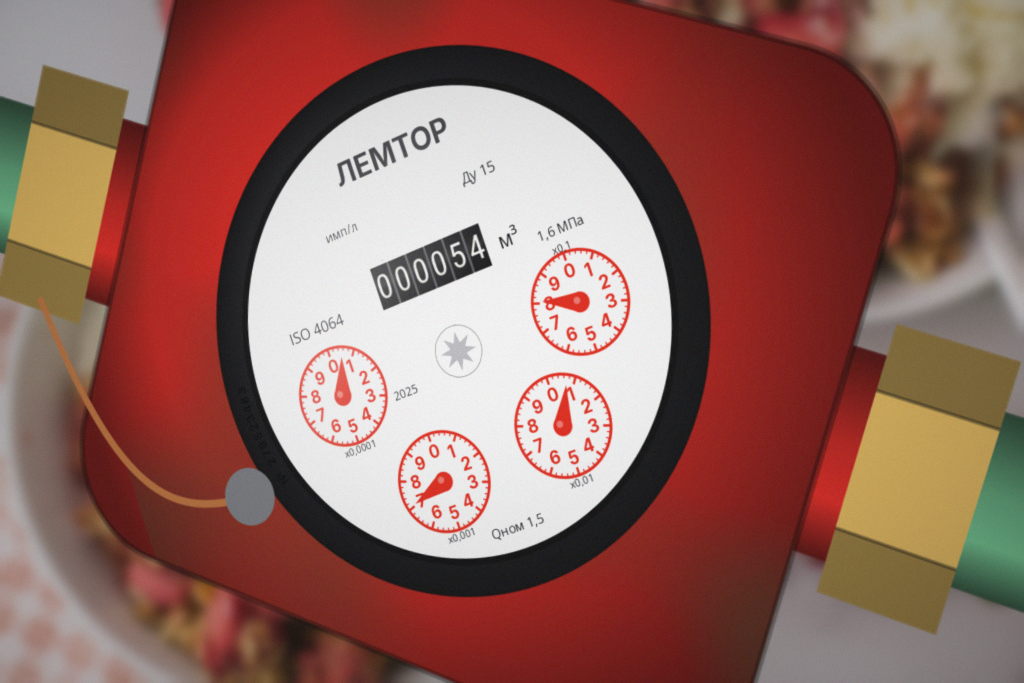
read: **54.8070** m³
